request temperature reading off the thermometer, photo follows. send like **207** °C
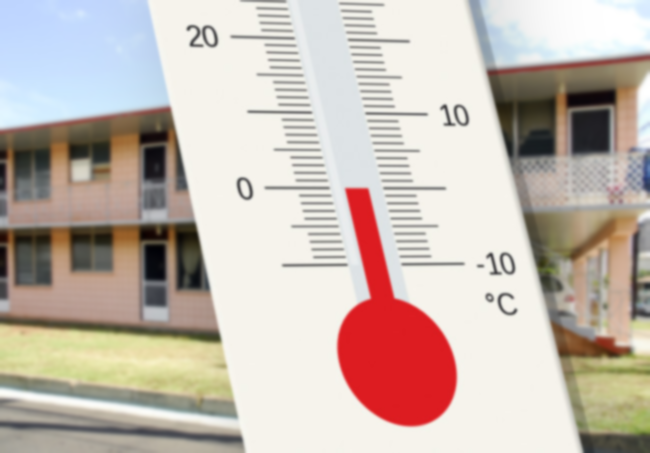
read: **0** °C
